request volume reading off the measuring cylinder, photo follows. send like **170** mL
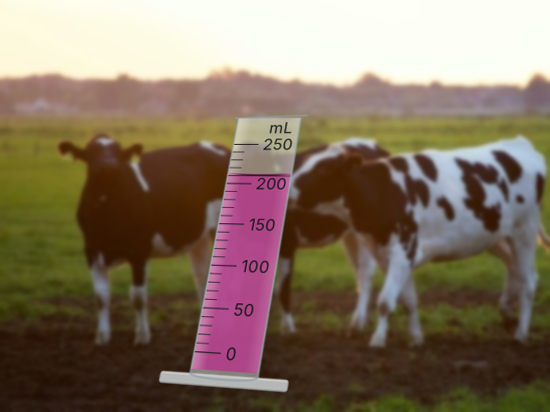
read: **210** mL
